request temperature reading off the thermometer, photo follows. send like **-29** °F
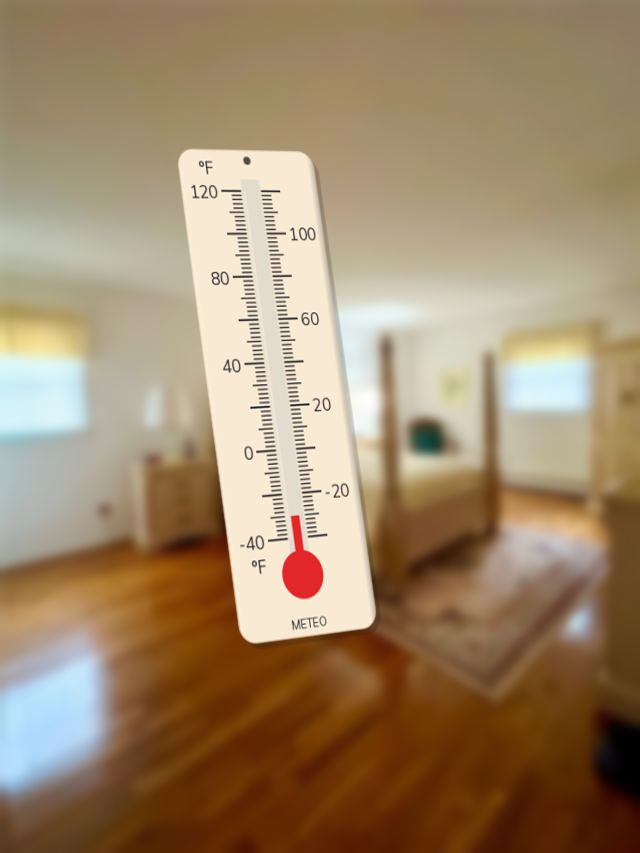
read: **-30** °F
